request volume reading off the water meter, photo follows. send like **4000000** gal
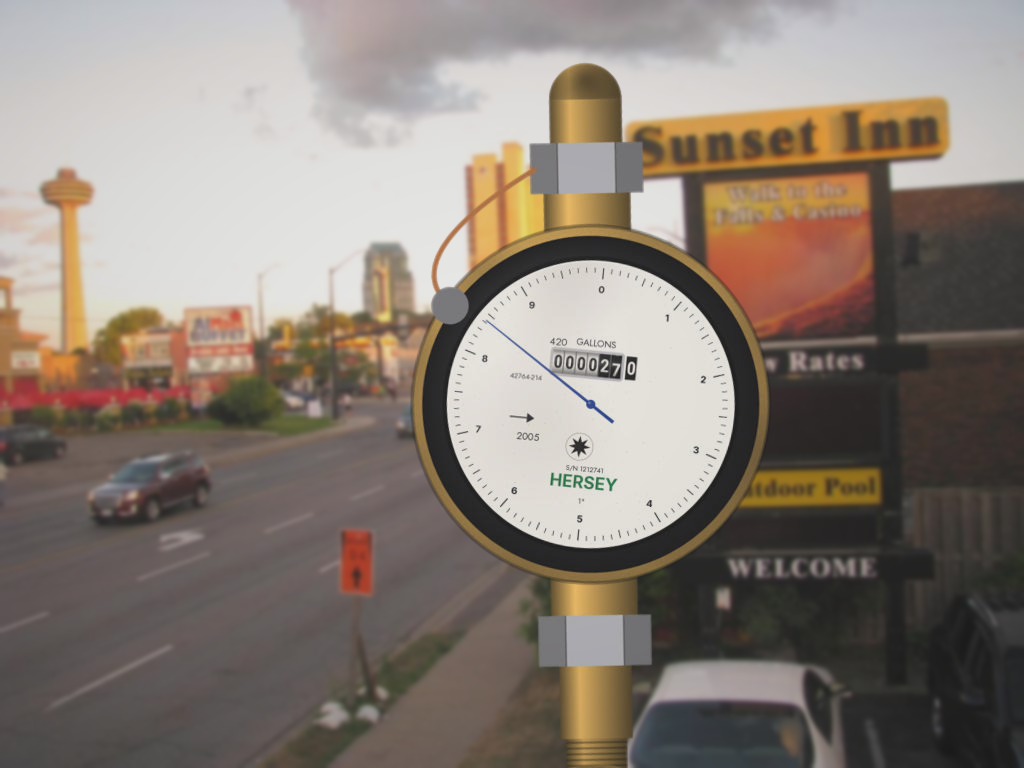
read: **268.4** gal
